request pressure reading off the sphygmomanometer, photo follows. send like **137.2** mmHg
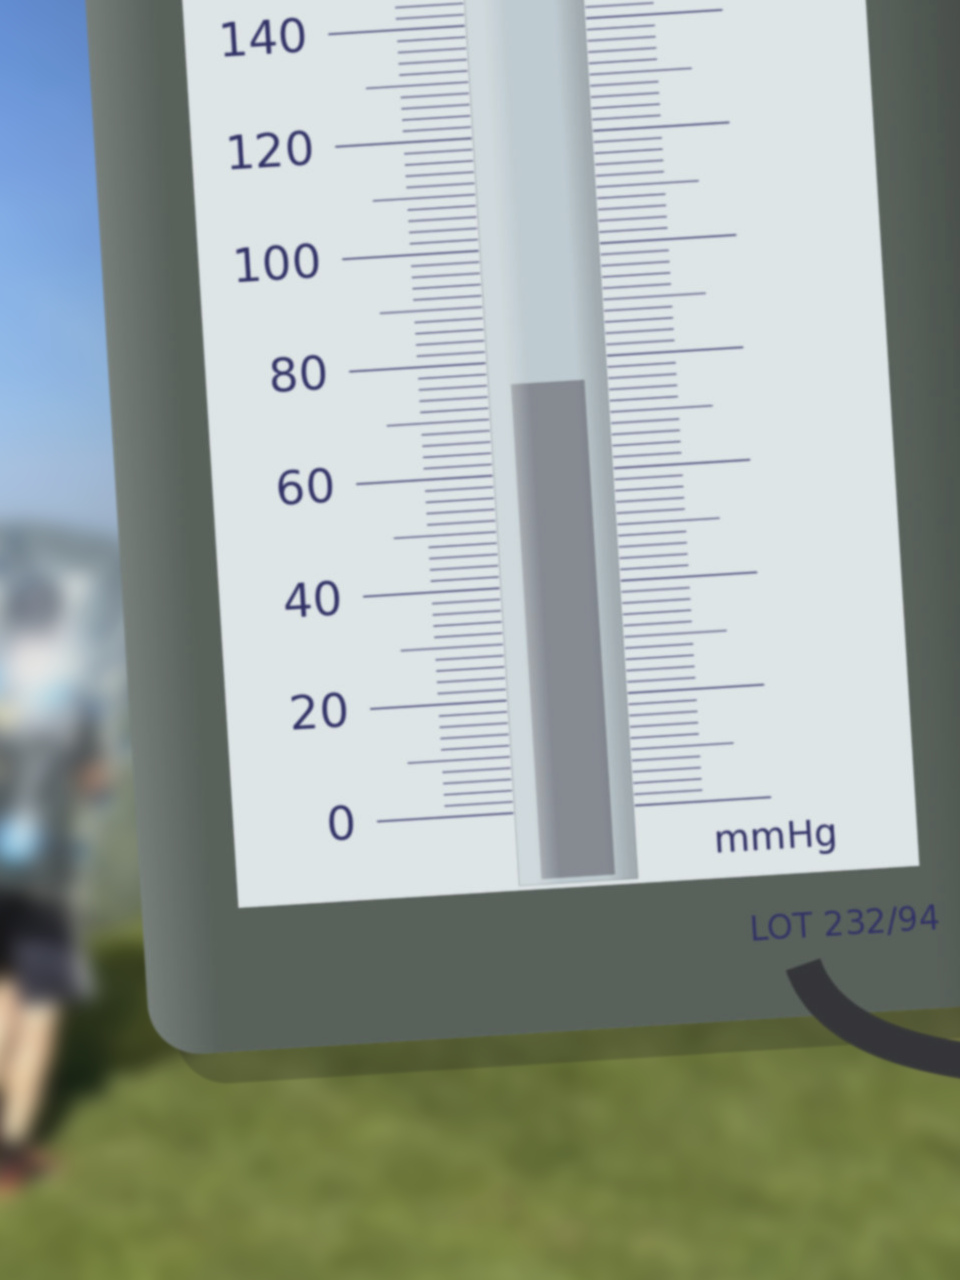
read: **76** mmHg
